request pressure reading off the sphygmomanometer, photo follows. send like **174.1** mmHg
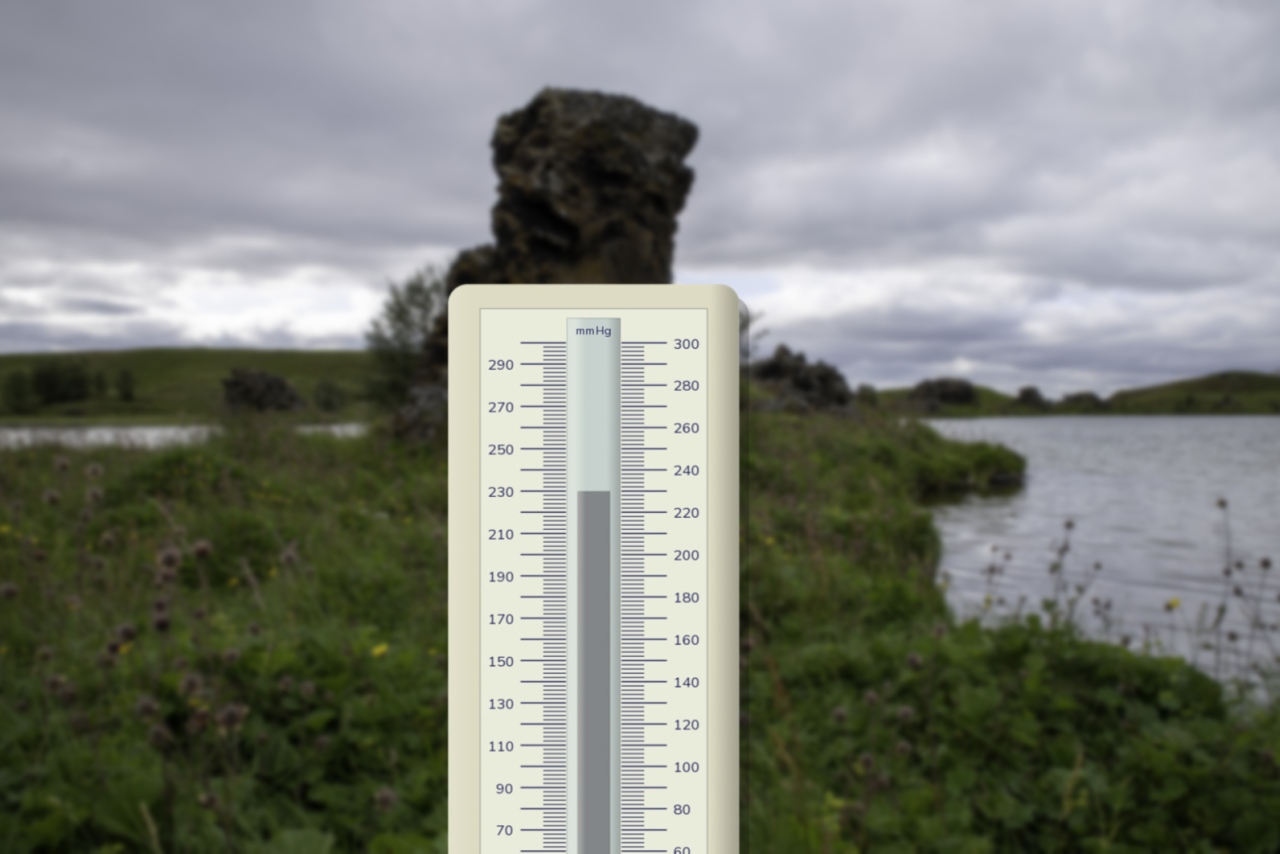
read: **230** mmHg
